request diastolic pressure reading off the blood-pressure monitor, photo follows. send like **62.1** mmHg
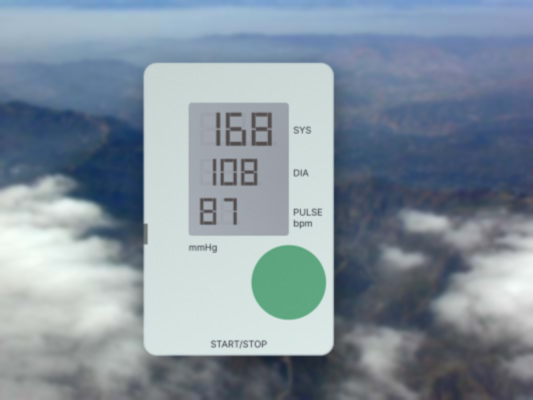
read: **108** mmHg
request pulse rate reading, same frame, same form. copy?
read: **87** bpm
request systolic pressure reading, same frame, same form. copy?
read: **168** mmHg
